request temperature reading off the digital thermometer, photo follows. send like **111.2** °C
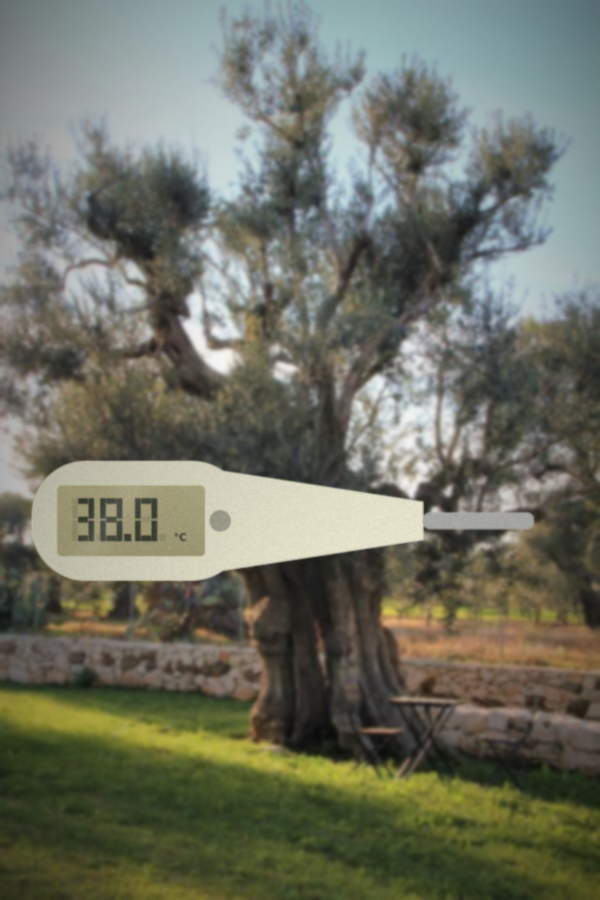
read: **38.0** °C
